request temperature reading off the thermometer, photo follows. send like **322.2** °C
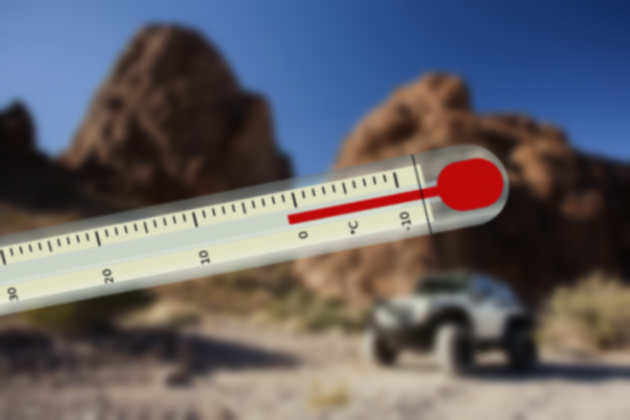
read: **1** °C
